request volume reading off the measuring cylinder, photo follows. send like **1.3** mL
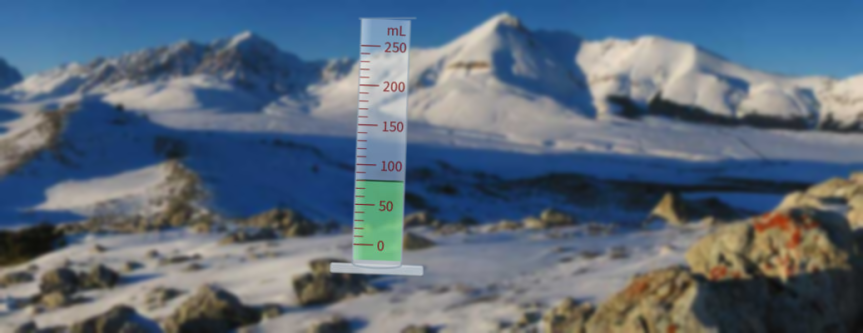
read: **80** mL
